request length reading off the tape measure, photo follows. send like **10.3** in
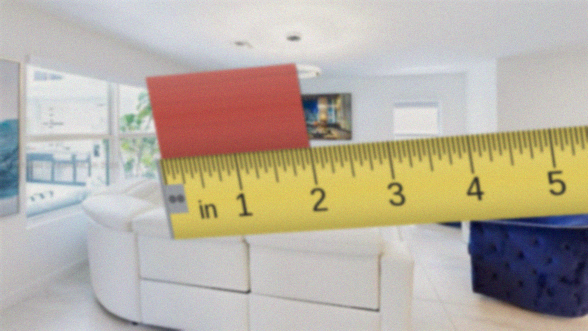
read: **2** in
